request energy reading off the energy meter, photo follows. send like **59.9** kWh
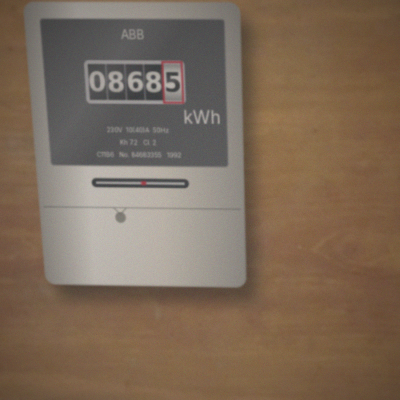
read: **868.5** kWh
